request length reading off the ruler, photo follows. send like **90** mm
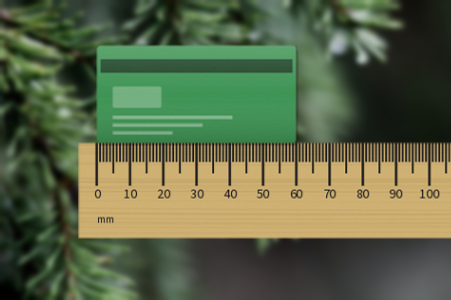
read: **60** mm
